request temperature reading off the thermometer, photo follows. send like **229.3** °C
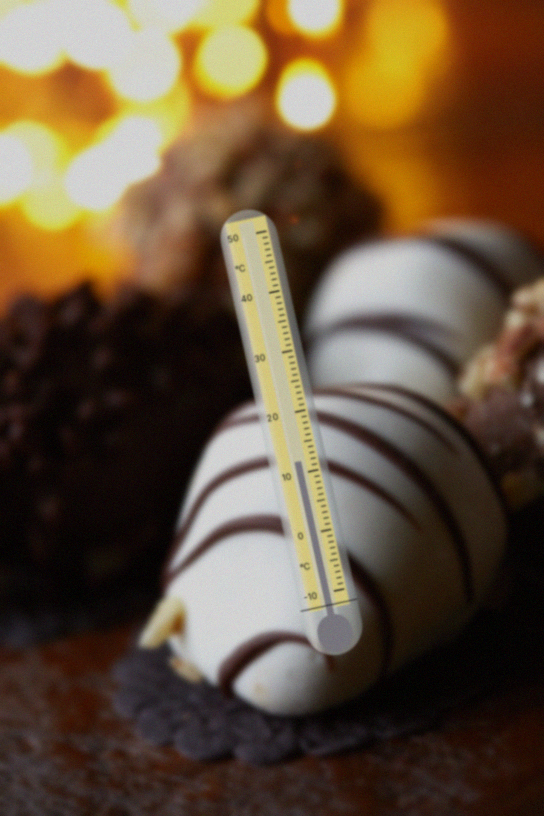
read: **12** °C
